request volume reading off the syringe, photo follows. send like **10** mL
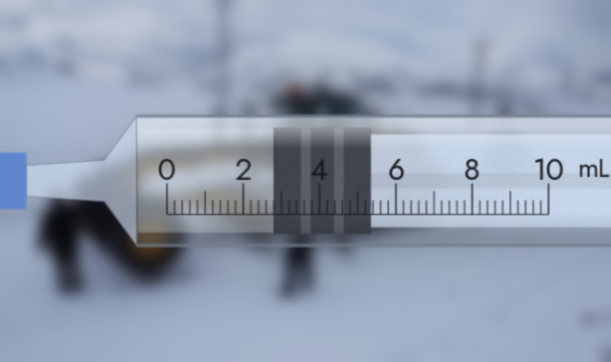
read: **2.8** mL
